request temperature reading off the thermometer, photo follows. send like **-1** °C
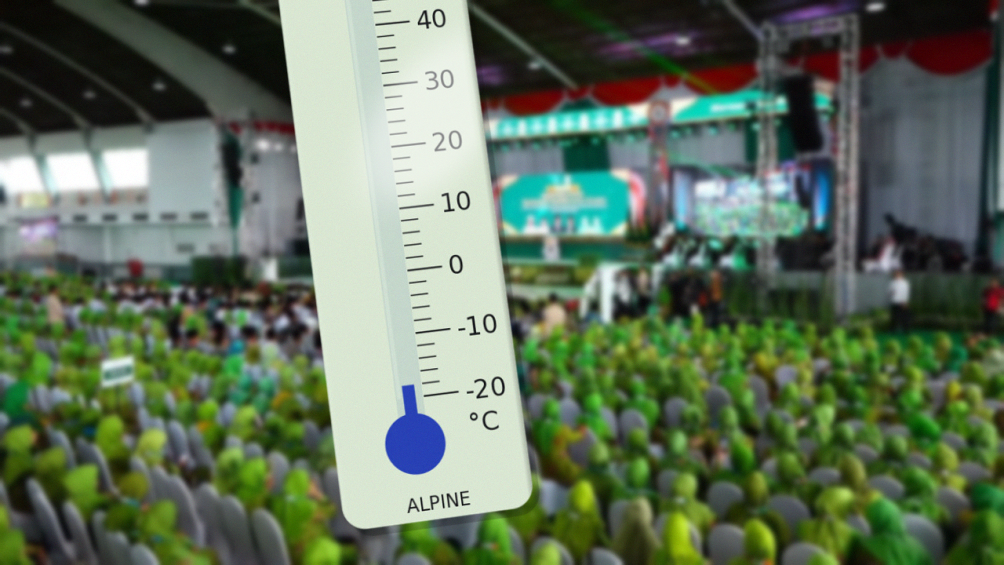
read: **-18** °C
